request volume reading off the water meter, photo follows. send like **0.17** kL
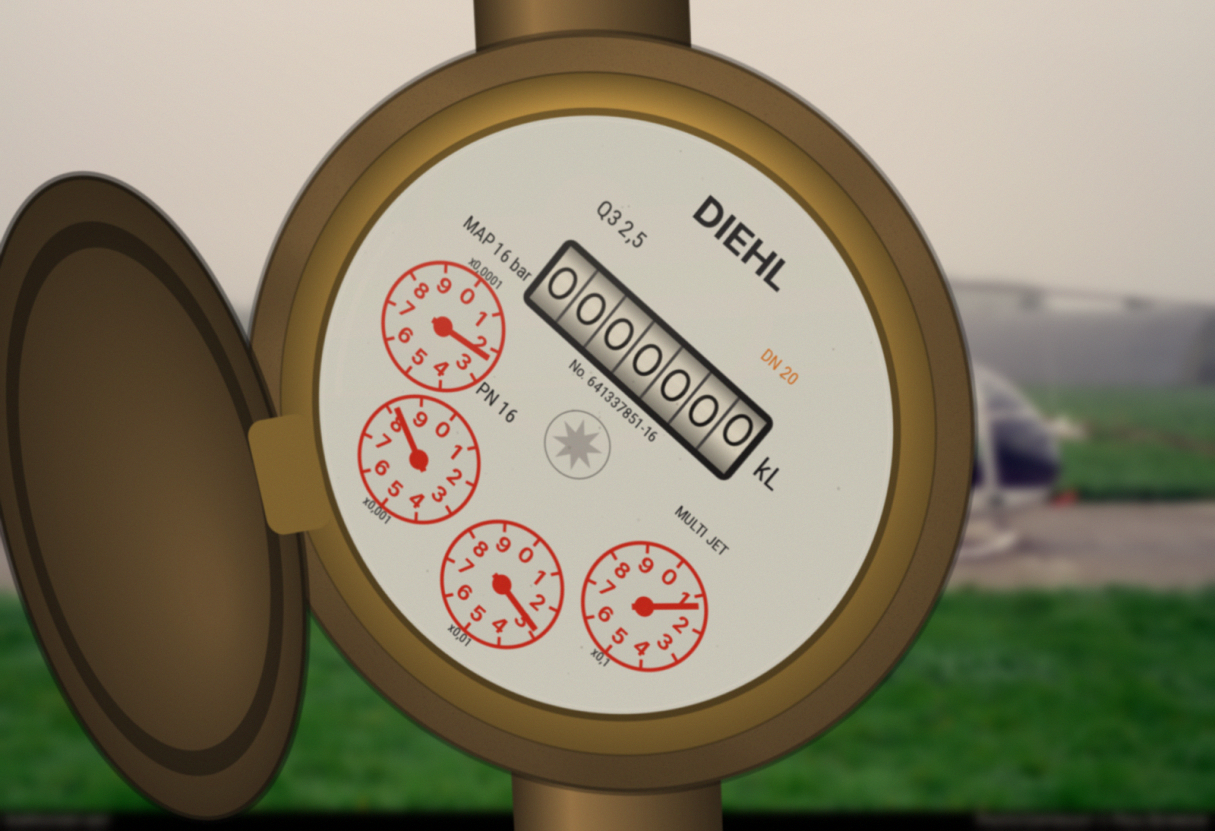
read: **0.1282** kL
